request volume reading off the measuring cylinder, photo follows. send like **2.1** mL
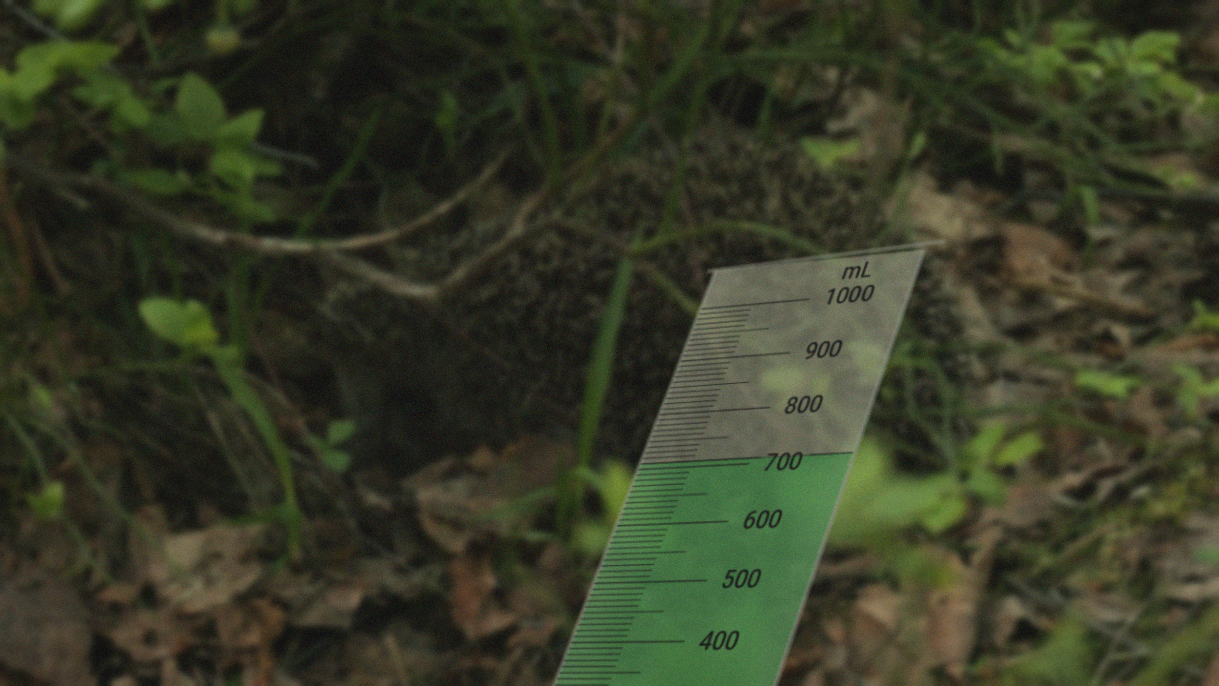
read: **710** mL
